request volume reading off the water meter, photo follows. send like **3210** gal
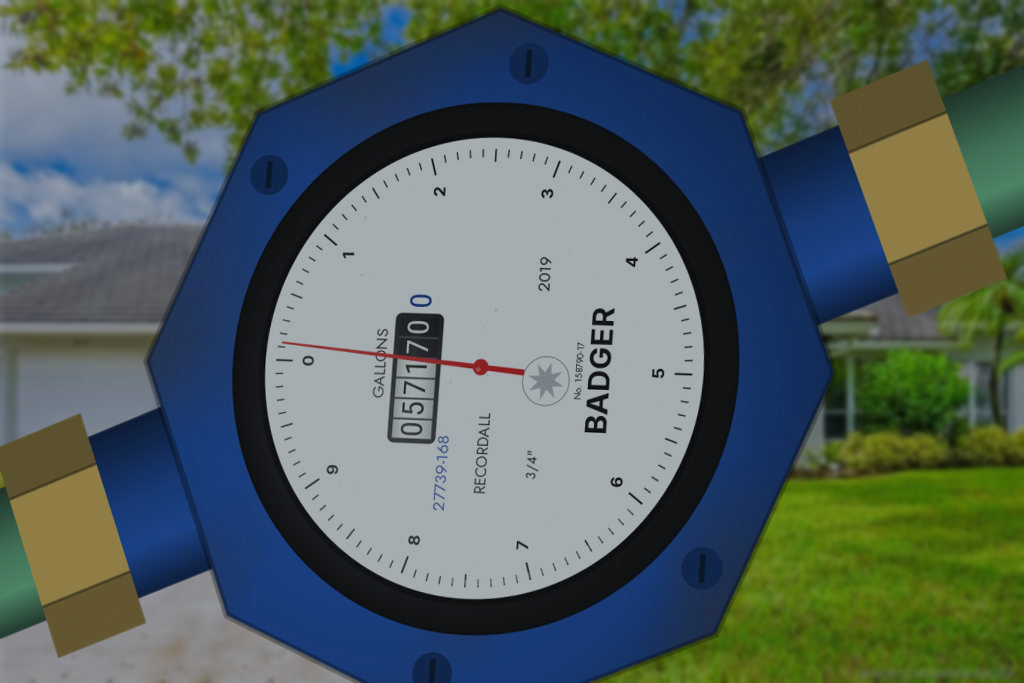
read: **571700.1** gal
